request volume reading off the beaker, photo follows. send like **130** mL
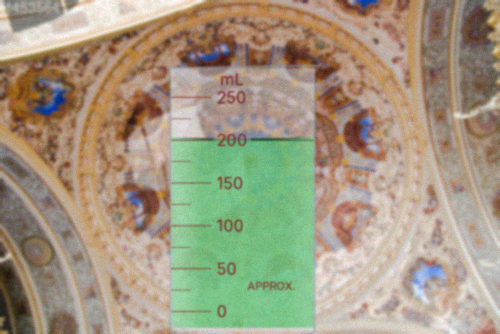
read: **200** mL
